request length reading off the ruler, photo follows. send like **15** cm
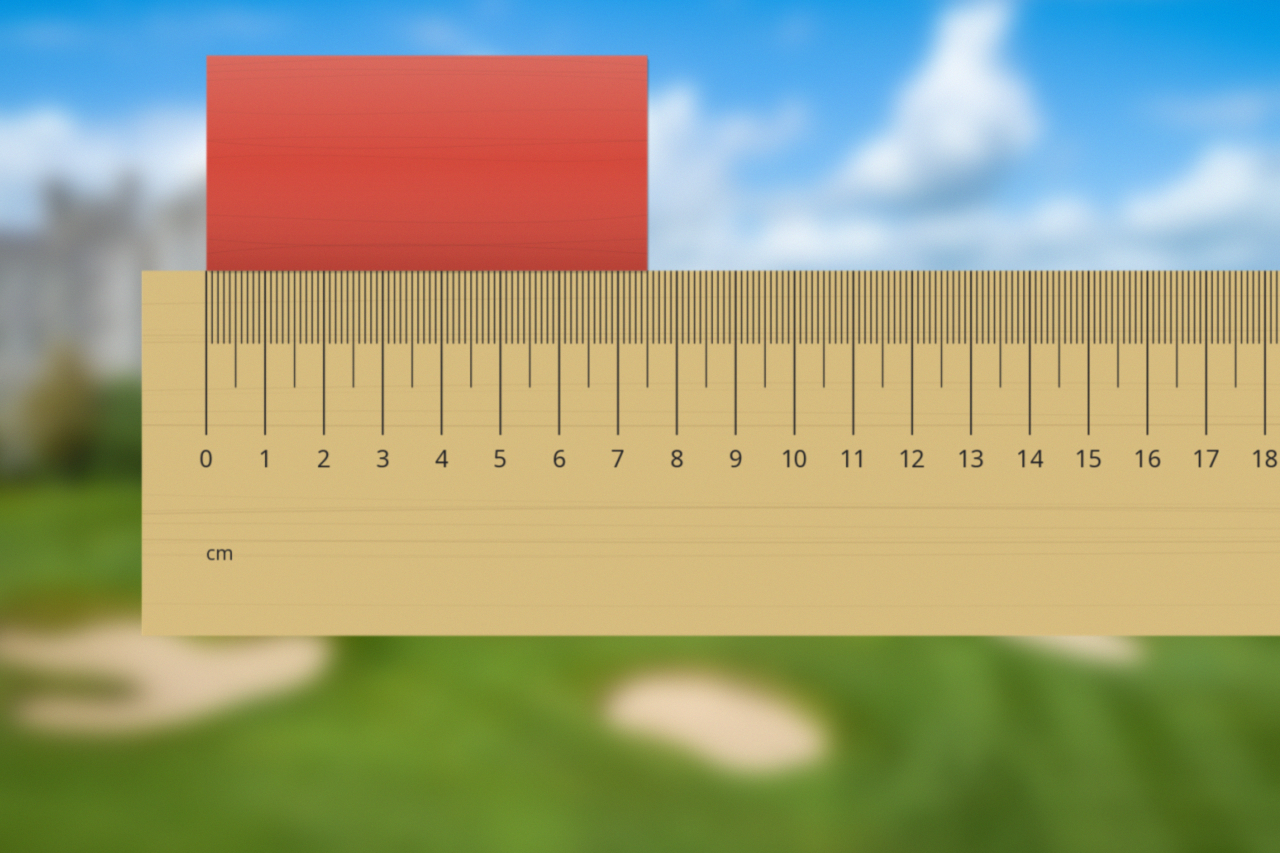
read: **7.5** cm
